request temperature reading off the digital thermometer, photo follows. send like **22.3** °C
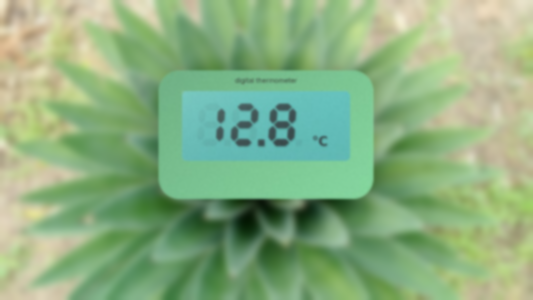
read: **12.8** °C
